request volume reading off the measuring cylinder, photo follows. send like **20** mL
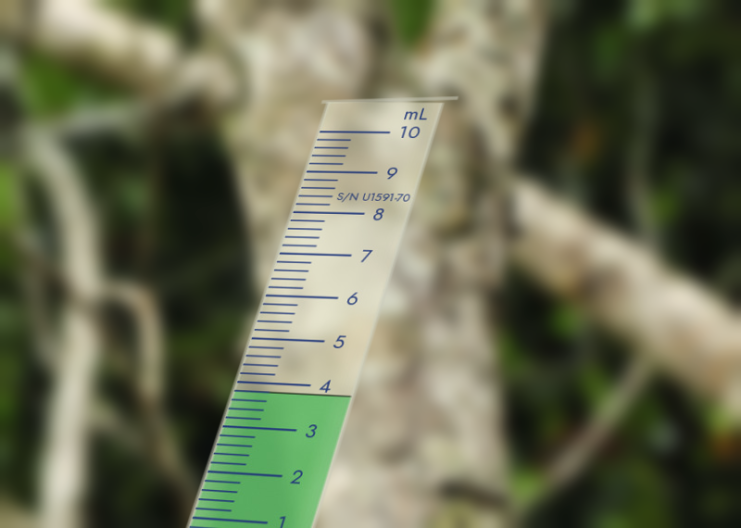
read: **3.8** mL
